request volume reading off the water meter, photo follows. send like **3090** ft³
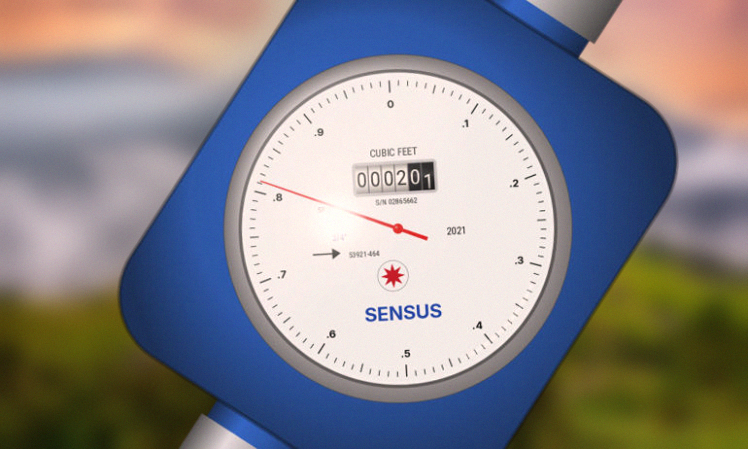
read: **200.81** ft³
